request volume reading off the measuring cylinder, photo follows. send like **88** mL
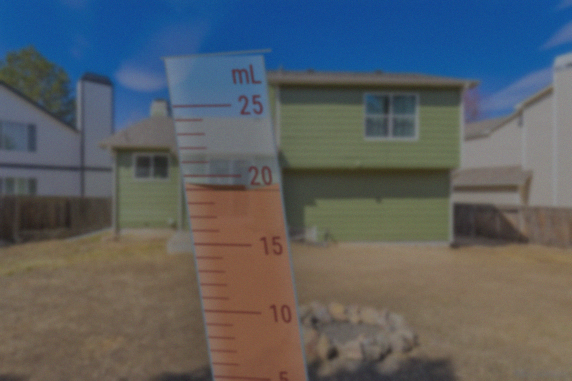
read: **19** mL
